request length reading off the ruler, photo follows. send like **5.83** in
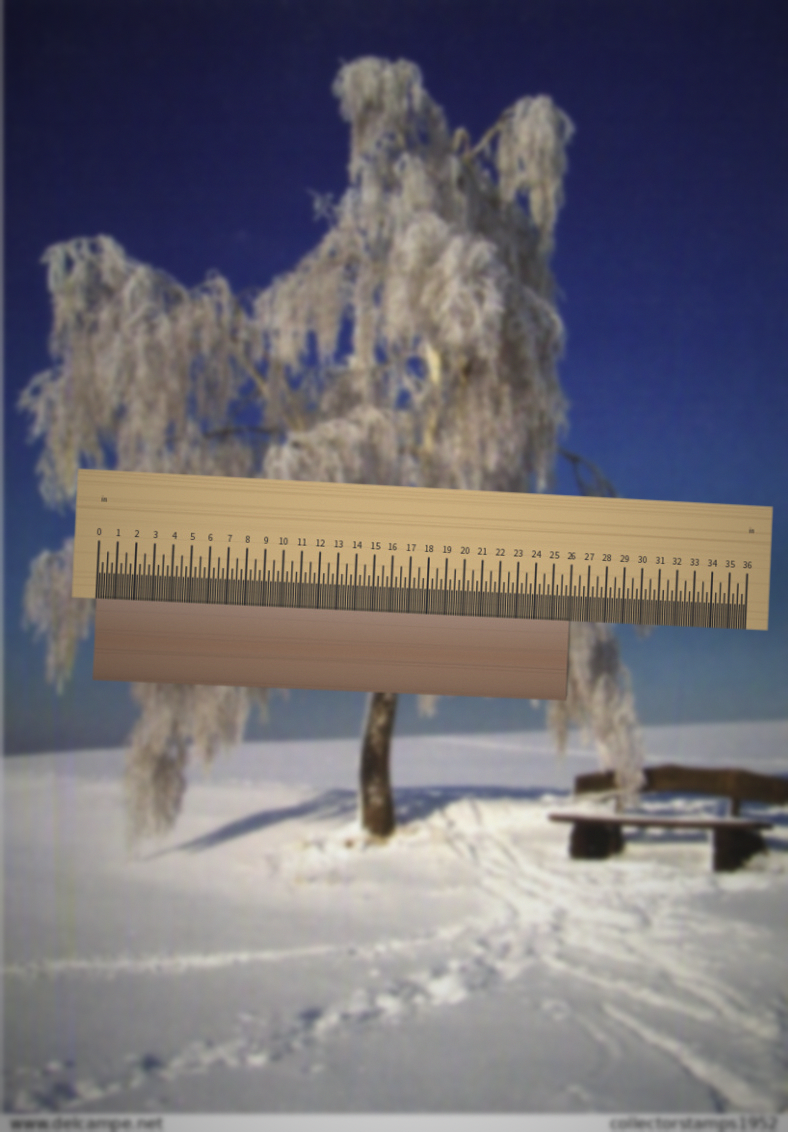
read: **26** in
